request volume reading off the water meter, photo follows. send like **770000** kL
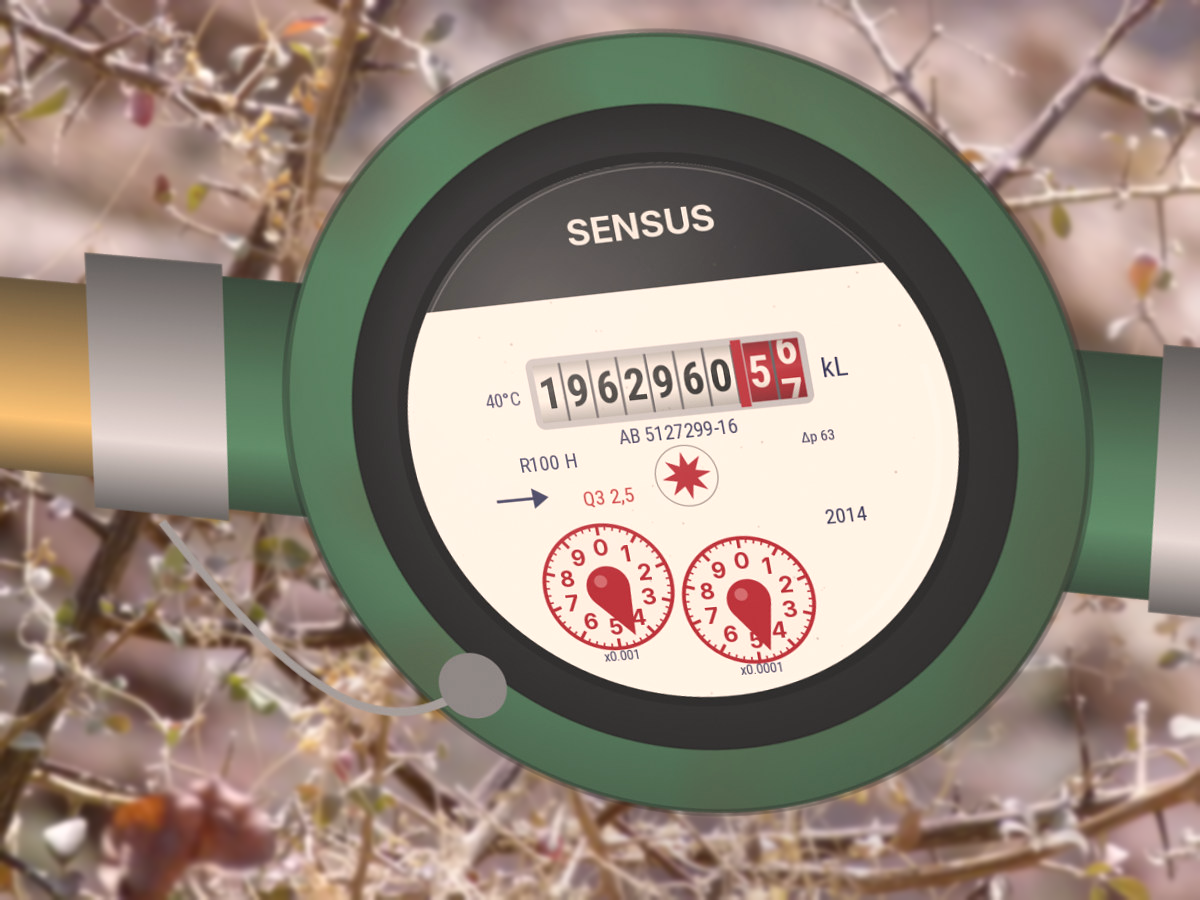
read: **1962960.5644** kL
